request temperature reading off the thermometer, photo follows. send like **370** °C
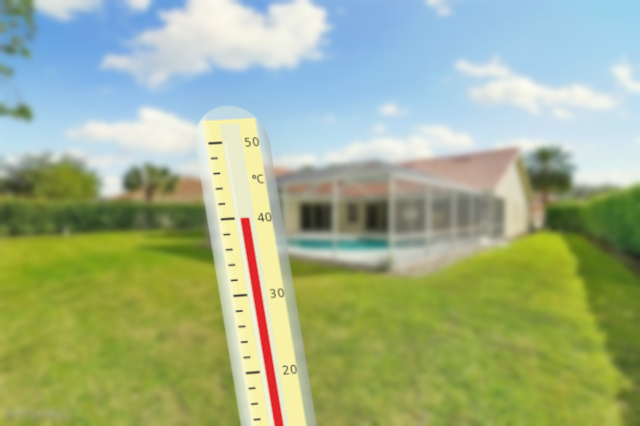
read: **40** °C
